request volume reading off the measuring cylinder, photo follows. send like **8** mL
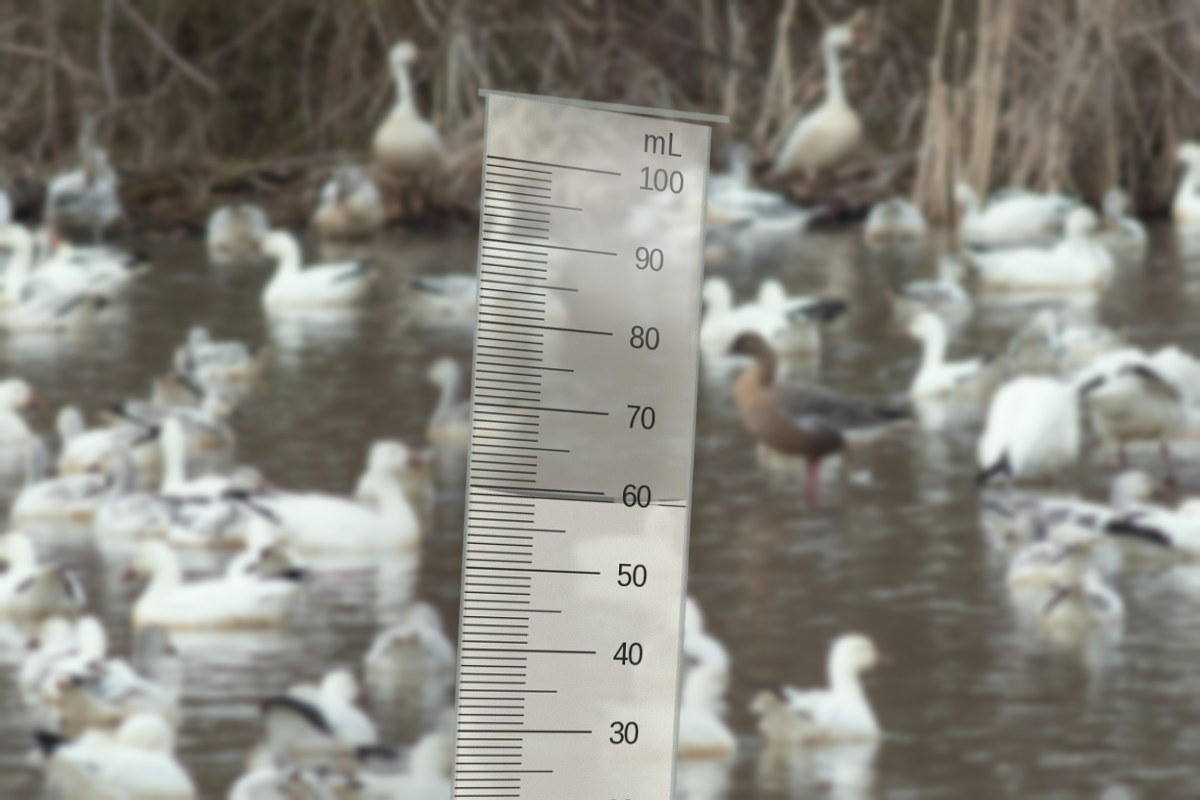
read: **59** mL
